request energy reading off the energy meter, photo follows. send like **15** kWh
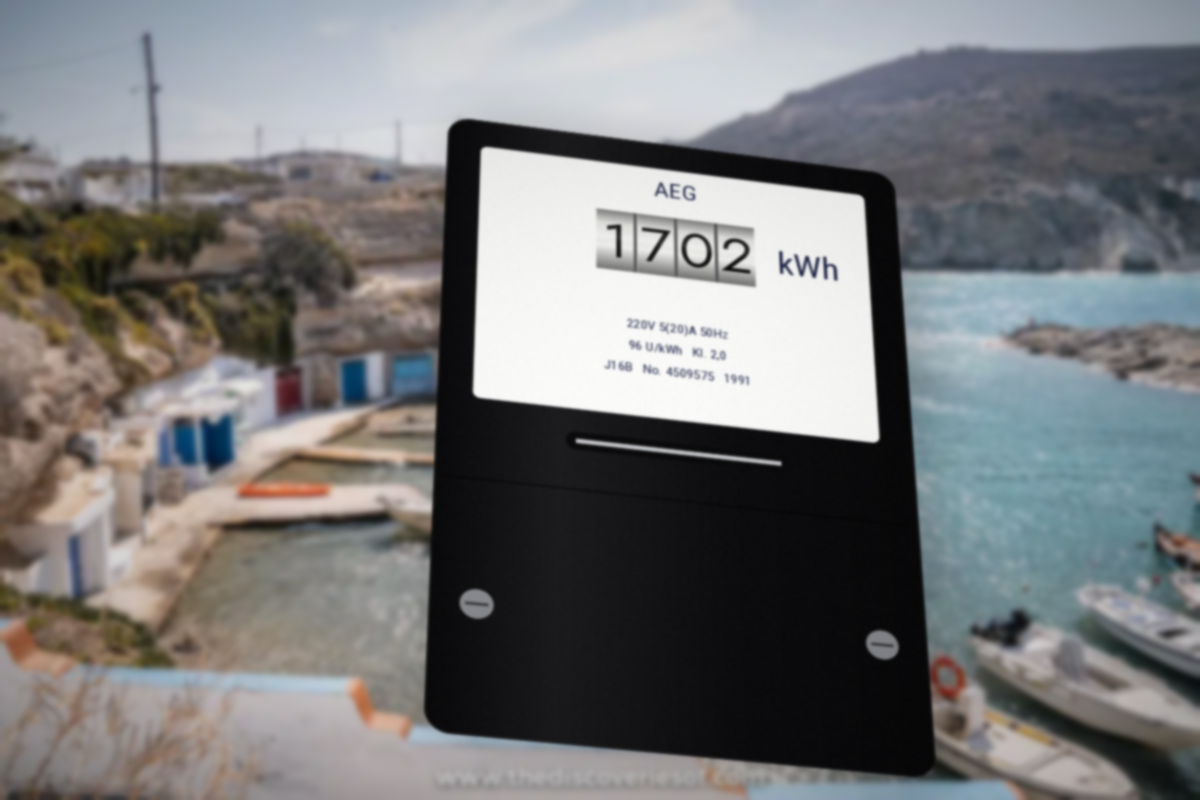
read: **1702** kWh
